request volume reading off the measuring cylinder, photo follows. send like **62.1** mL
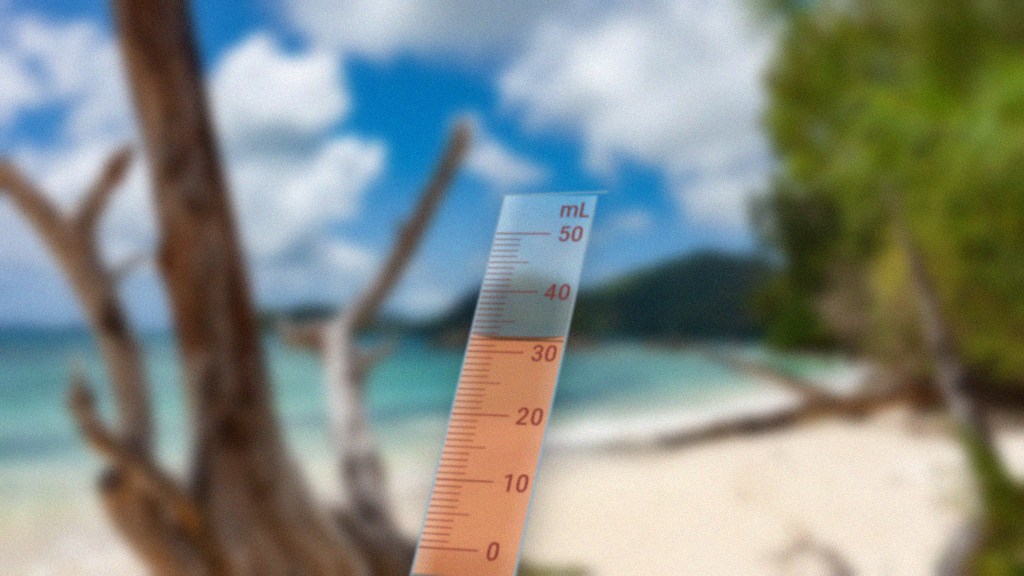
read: **32** mL
